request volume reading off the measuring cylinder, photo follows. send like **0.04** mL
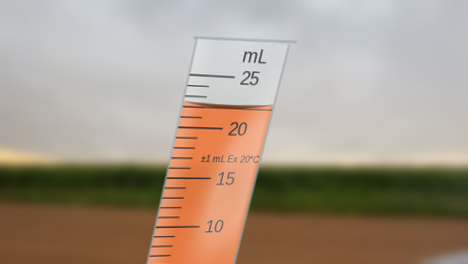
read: **22** mL
